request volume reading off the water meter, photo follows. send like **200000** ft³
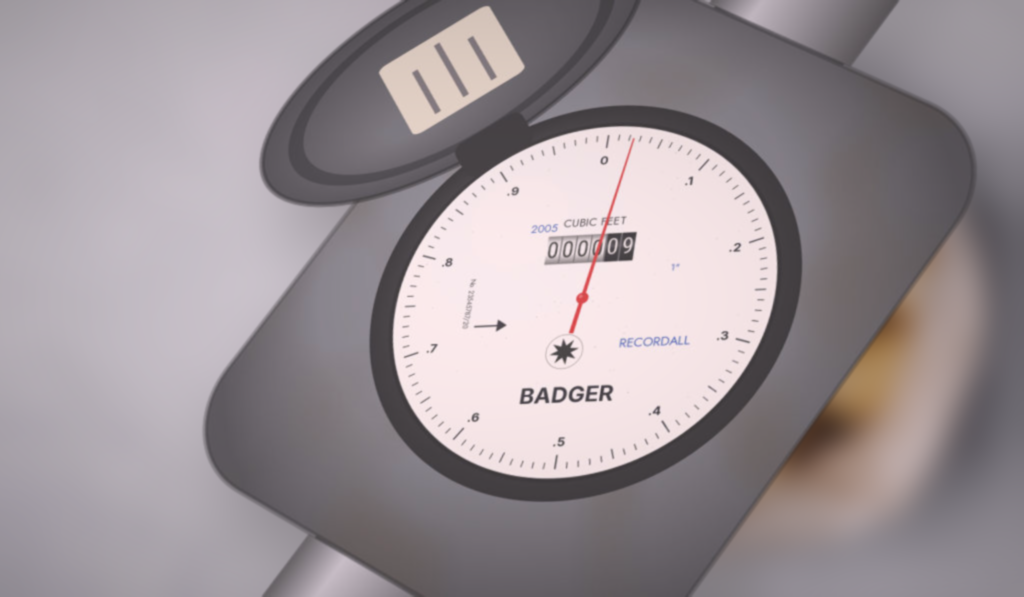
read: **9.02** ft³
